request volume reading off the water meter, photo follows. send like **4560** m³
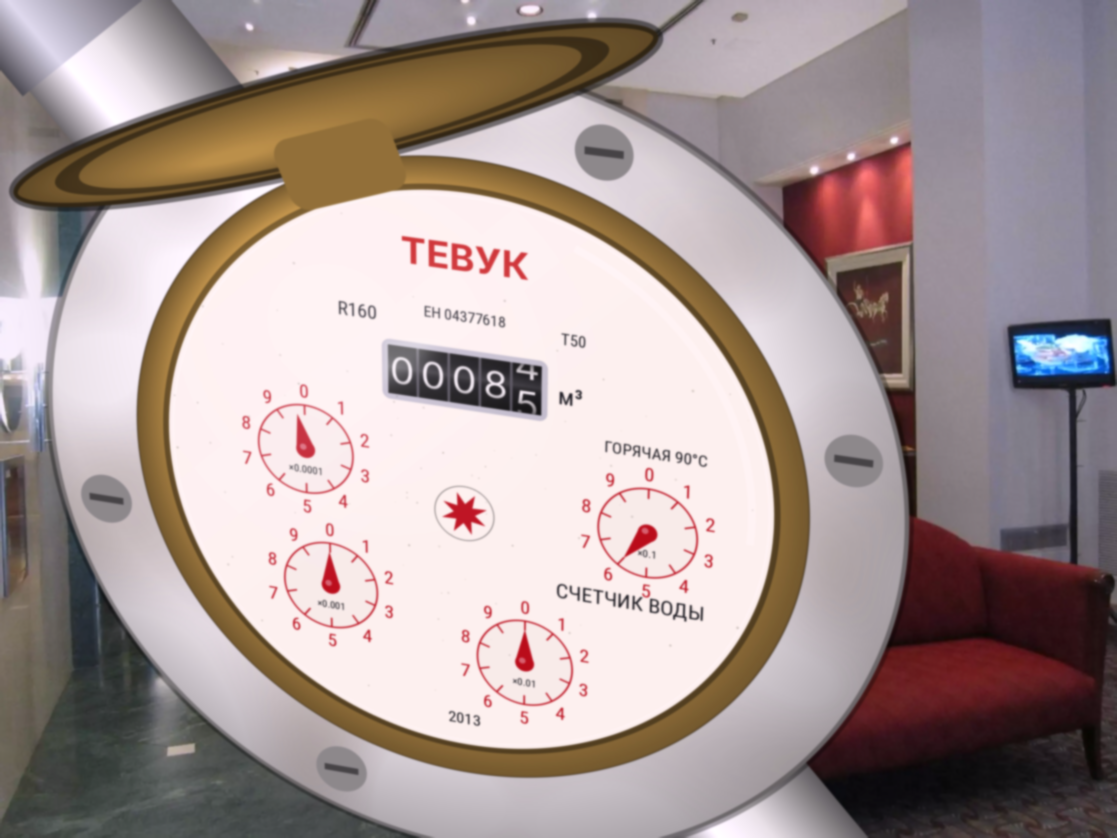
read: **84.5999** m³
